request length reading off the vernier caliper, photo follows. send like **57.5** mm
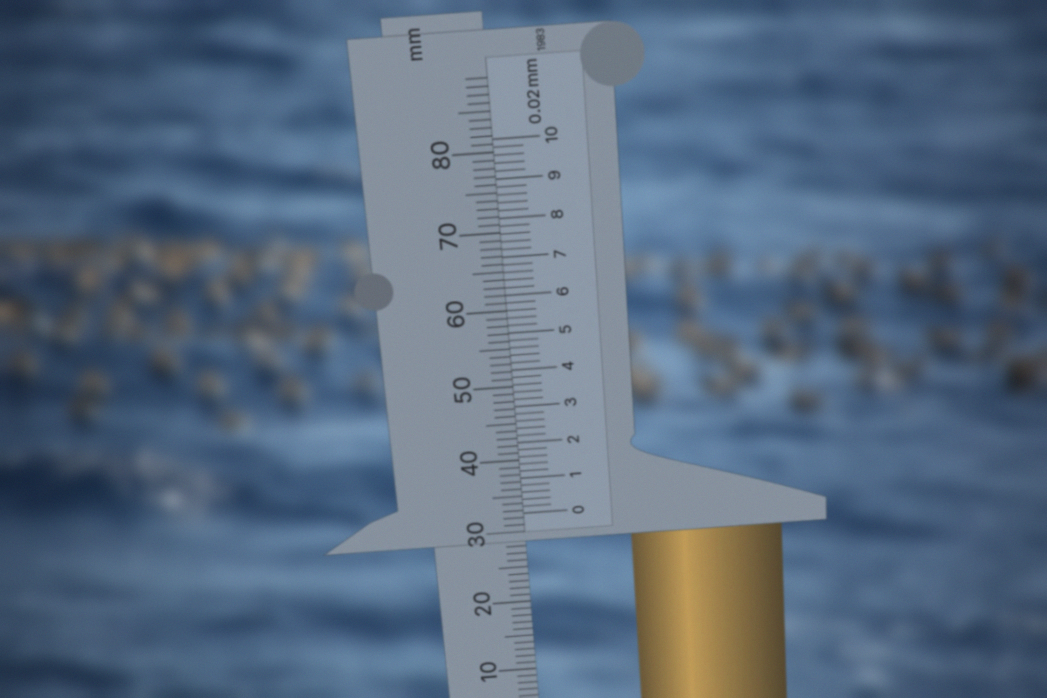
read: **32.6** mm
